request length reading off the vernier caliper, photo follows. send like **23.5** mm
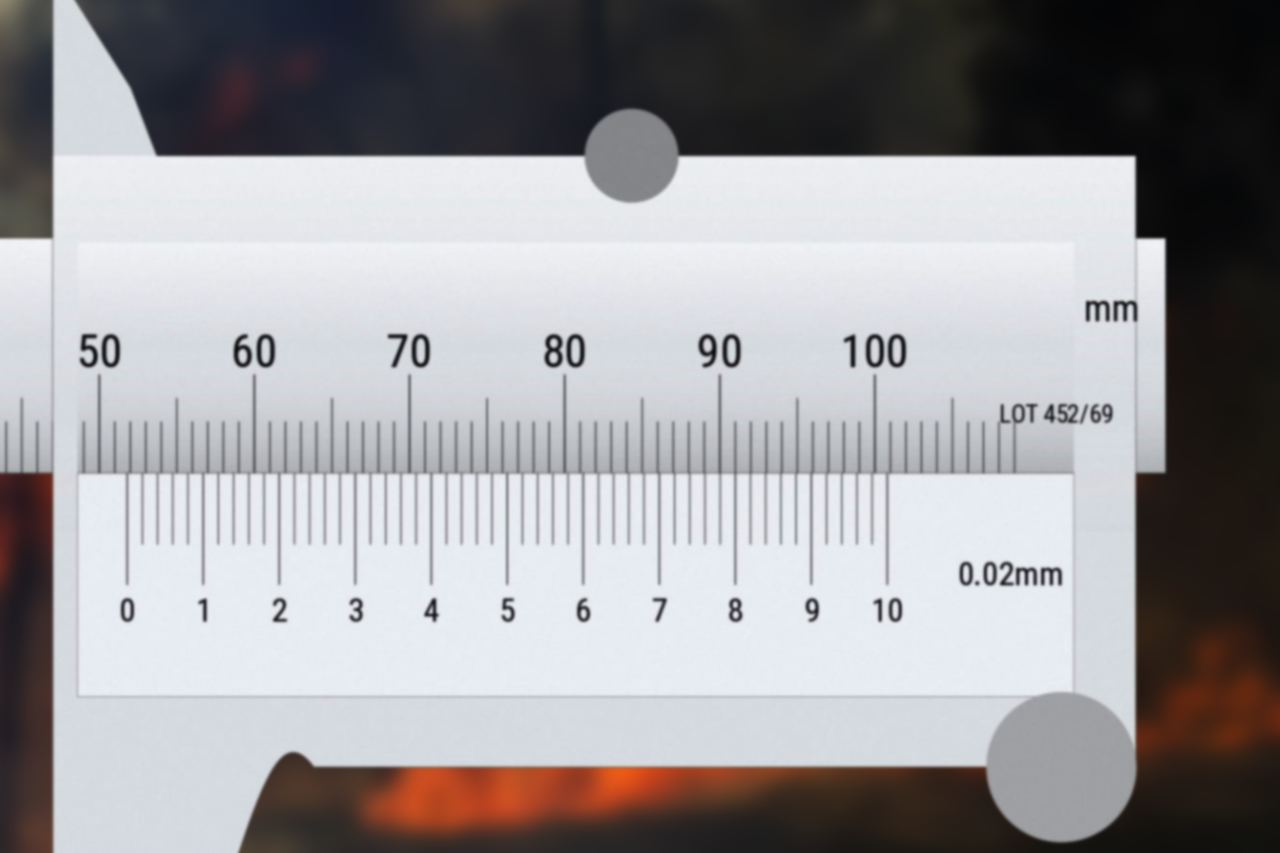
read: **51.8** mm
